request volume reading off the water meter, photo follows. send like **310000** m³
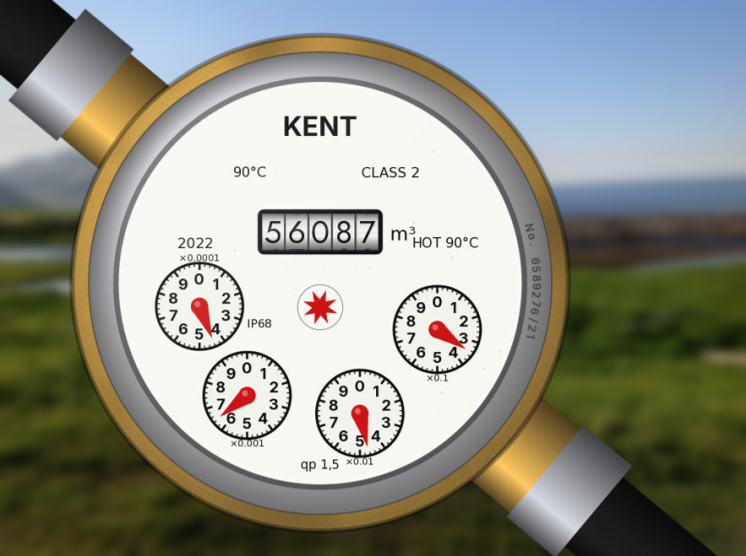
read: **56087.3464** m³
